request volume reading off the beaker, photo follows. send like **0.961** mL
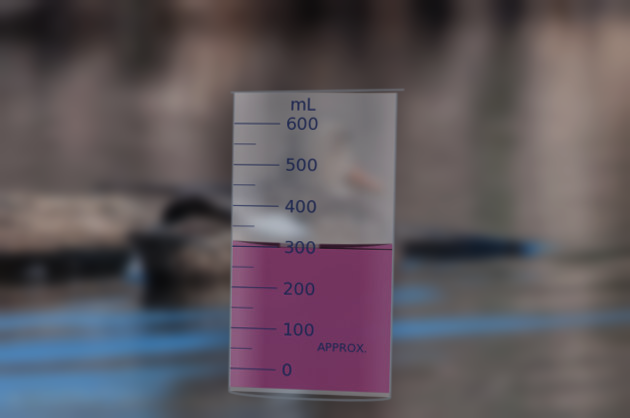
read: **300** mL
